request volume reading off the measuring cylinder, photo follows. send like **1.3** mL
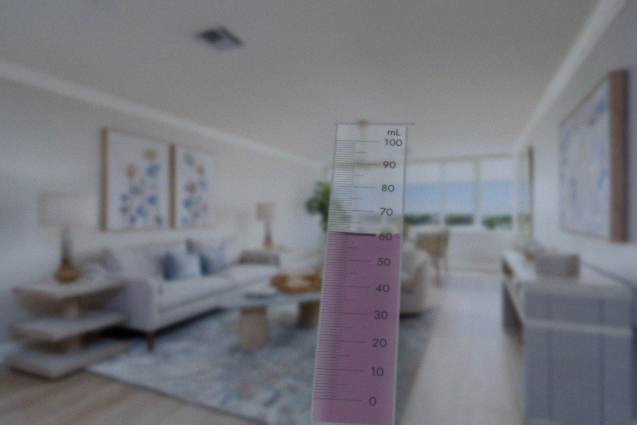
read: **60** mL
